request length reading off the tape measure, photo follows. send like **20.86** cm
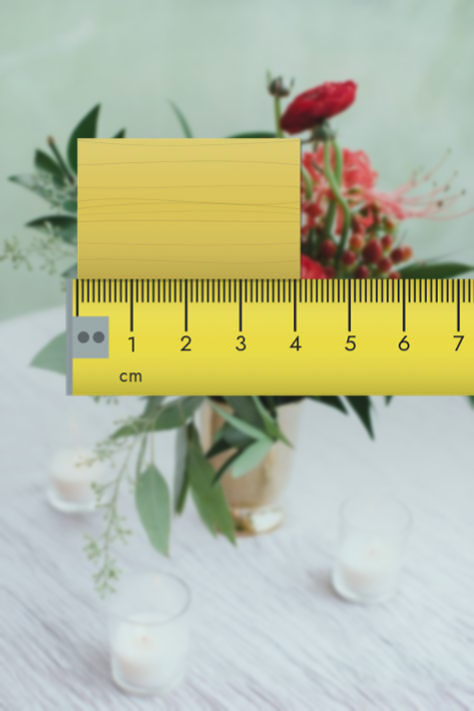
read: **4.1** cm
